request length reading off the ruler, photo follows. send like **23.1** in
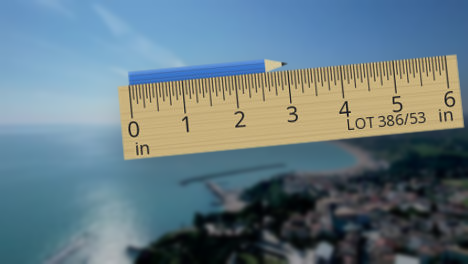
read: **3** in
